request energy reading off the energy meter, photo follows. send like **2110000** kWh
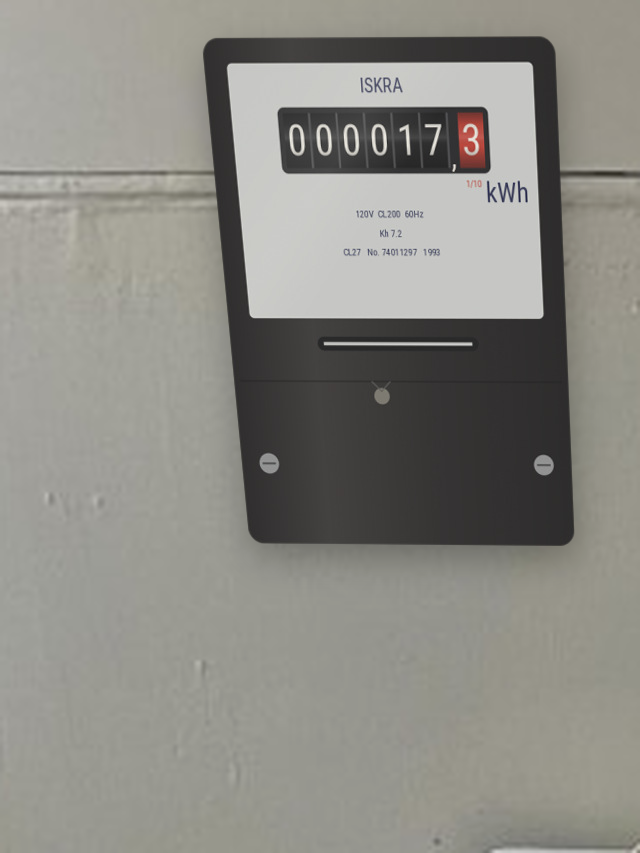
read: **17.3** kWh
